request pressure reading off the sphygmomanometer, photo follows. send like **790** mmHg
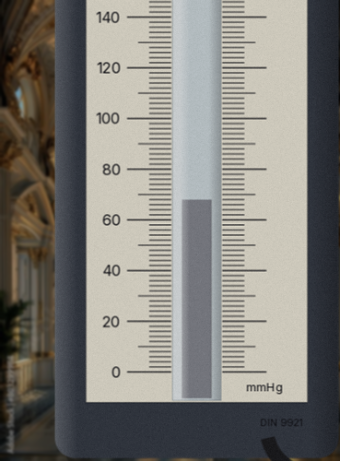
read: **68** mmHg
